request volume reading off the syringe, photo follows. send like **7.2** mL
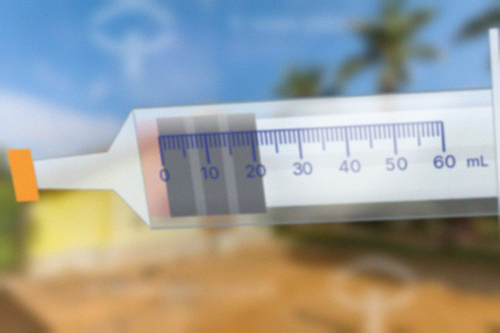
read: **0** mL
